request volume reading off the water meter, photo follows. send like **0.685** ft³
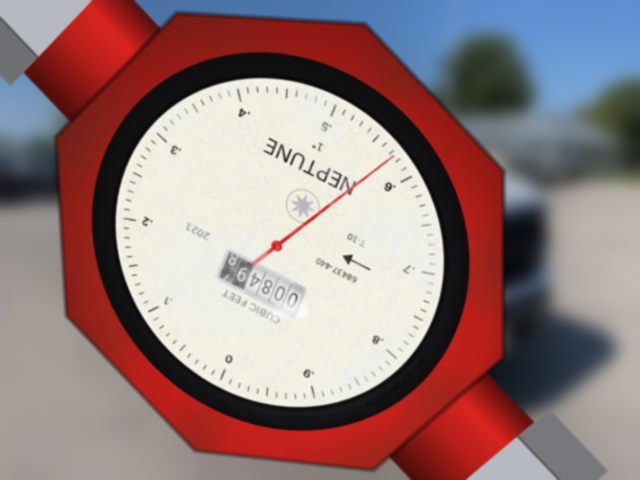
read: **8497.57** ft³
